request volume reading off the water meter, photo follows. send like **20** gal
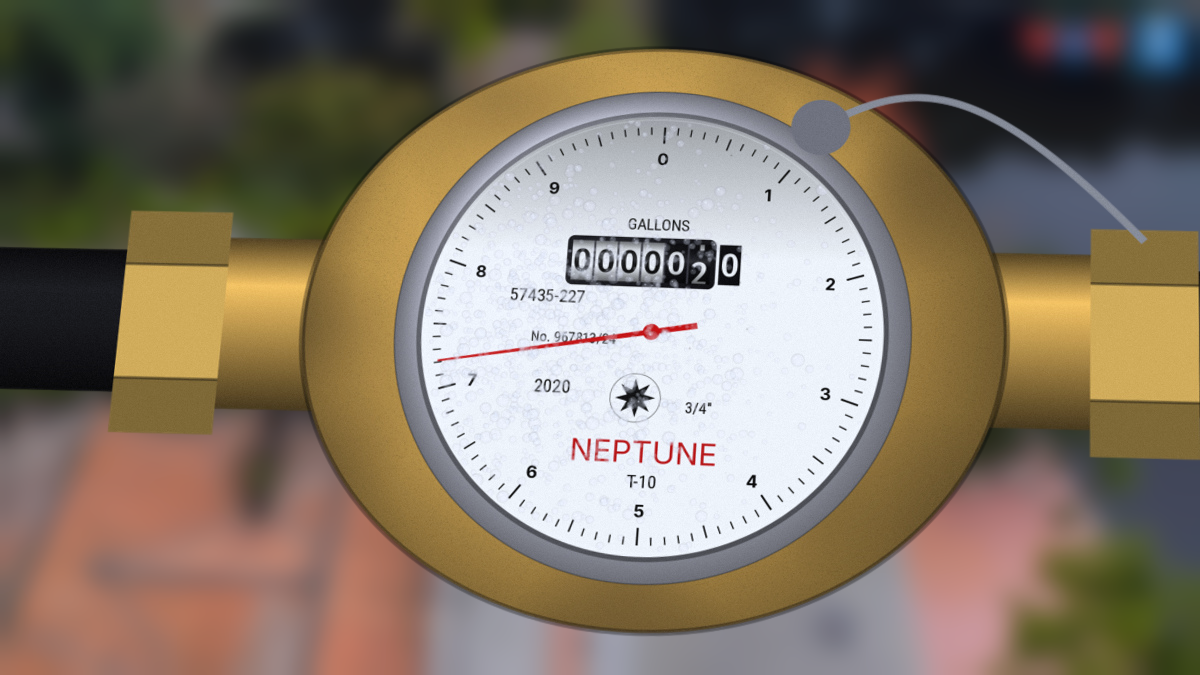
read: **17.2** gal
